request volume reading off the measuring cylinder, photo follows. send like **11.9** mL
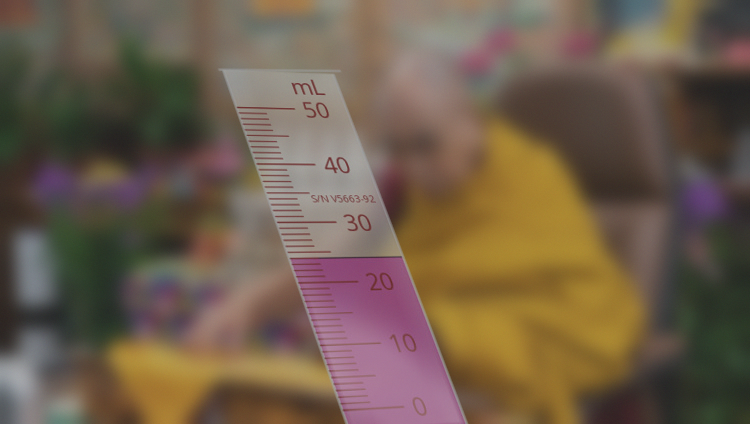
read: **24** mL
